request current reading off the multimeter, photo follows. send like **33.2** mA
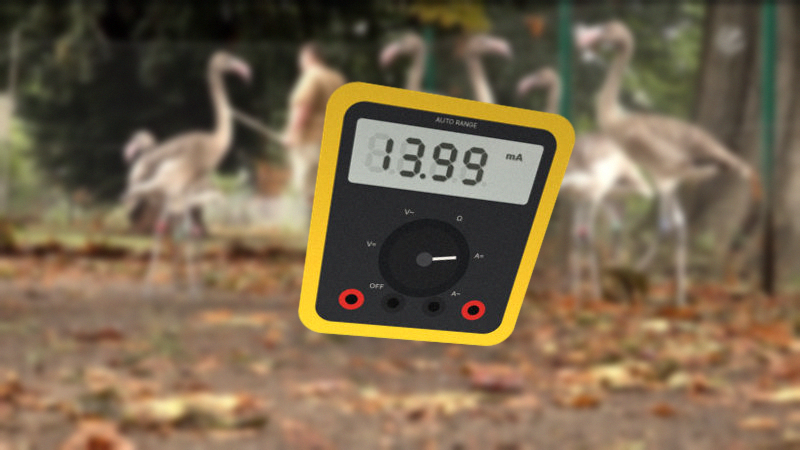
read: **13.99** mA
